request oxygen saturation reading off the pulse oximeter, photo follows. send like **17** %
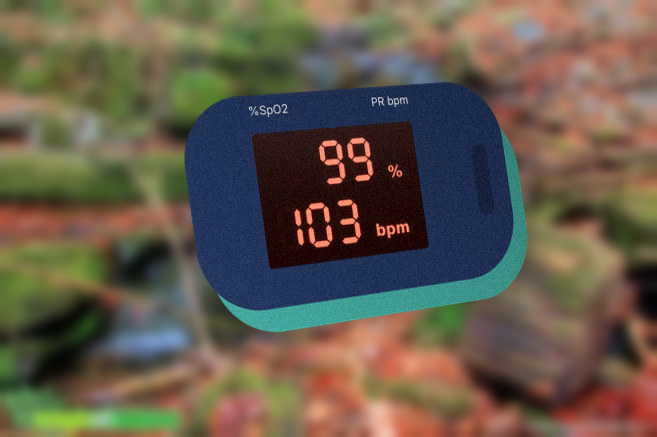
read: **99** %
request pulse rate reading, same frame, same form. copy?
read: **103** bpm
